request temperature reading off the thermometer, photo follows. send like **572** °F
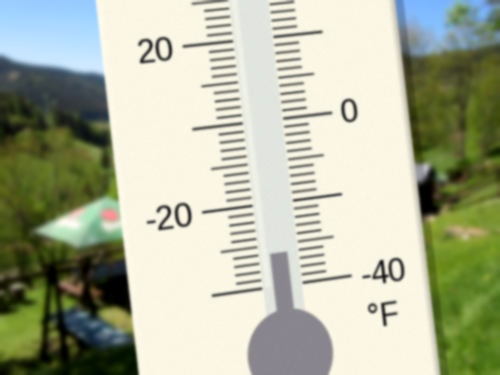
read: **-32** °F
